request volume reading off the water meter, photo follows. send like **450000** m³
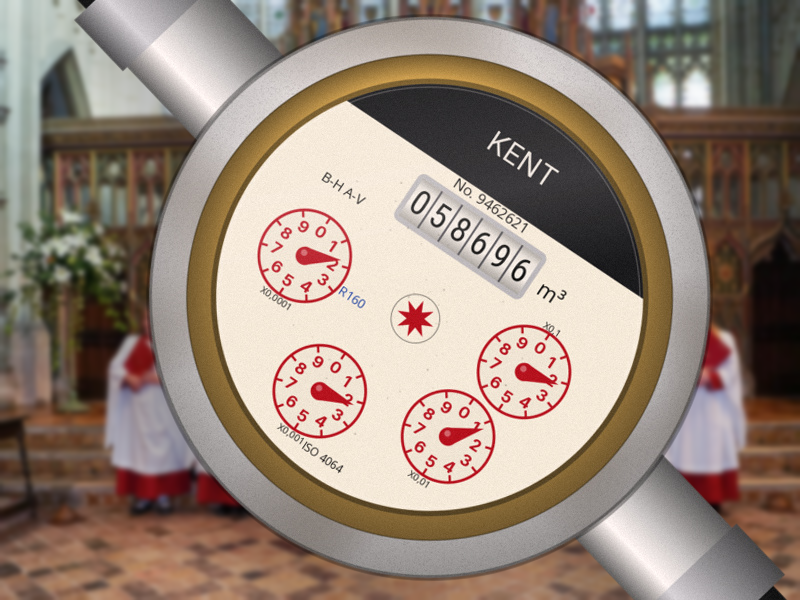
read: **58696.2121** m³
